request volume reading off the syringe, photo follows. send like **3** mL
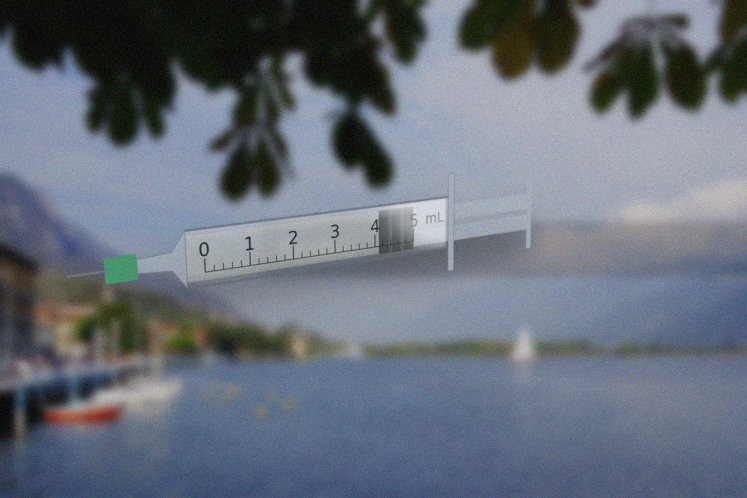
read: **4.1** mL
